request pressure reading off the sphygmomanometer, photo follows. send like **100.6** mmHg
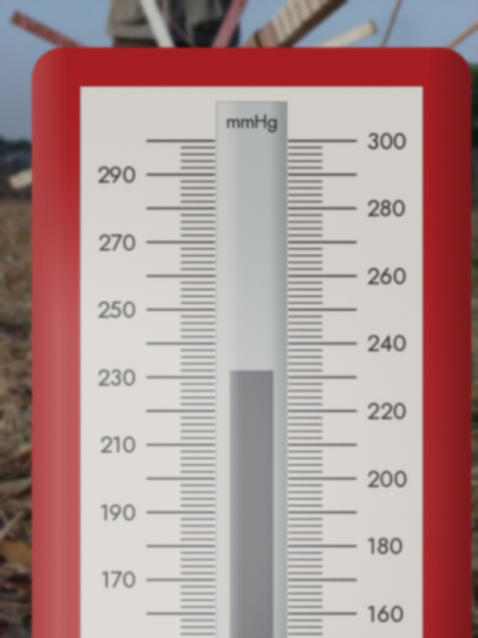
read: **232** mmHg
